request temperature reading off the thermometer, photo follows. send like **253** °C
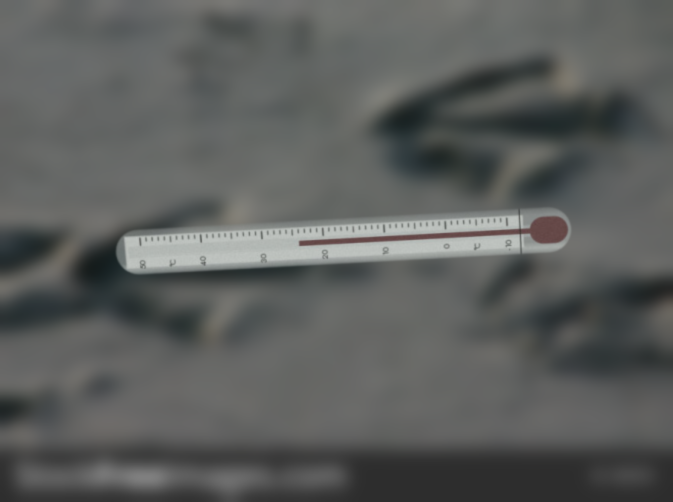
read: **24** °C
